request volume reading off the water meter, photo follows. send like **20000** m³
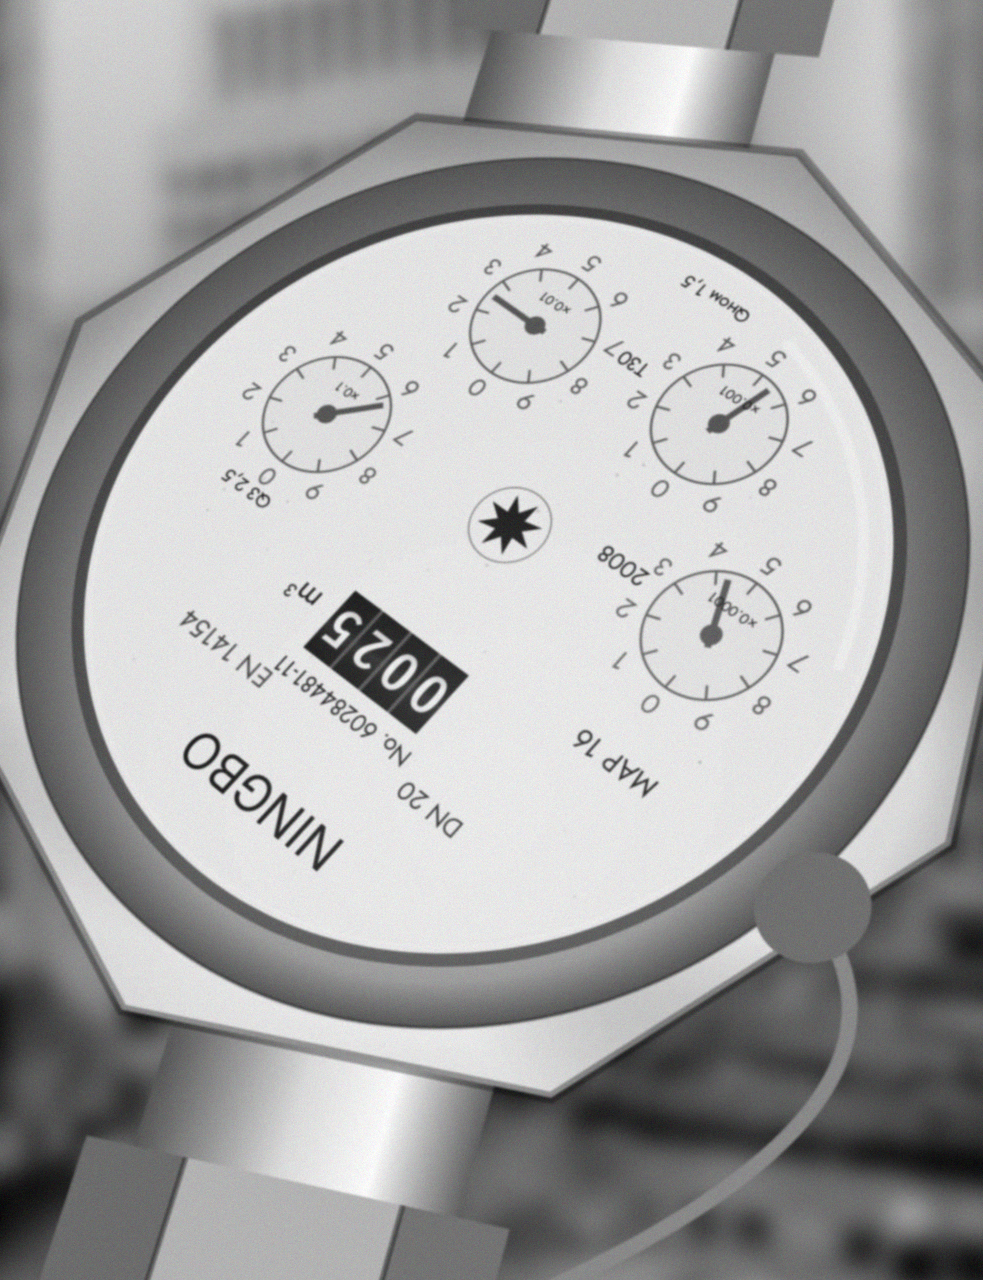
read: **25.6254** m³
